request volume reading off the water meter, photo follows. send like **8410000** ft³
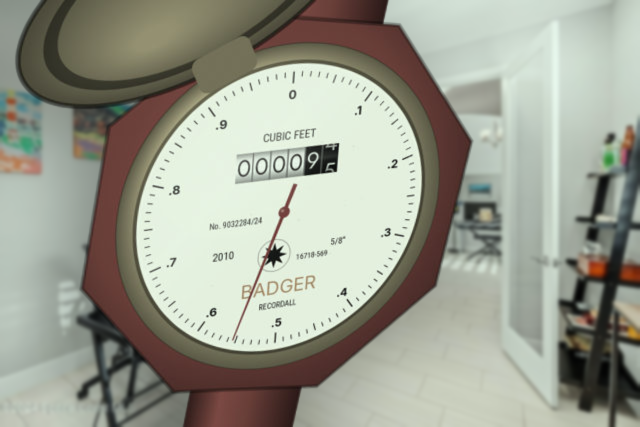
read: **94.55** ft³
